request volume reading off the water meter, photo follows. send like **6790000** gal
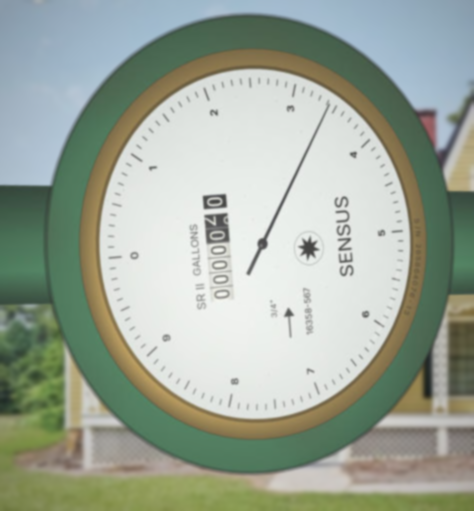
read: **23.4** gal
